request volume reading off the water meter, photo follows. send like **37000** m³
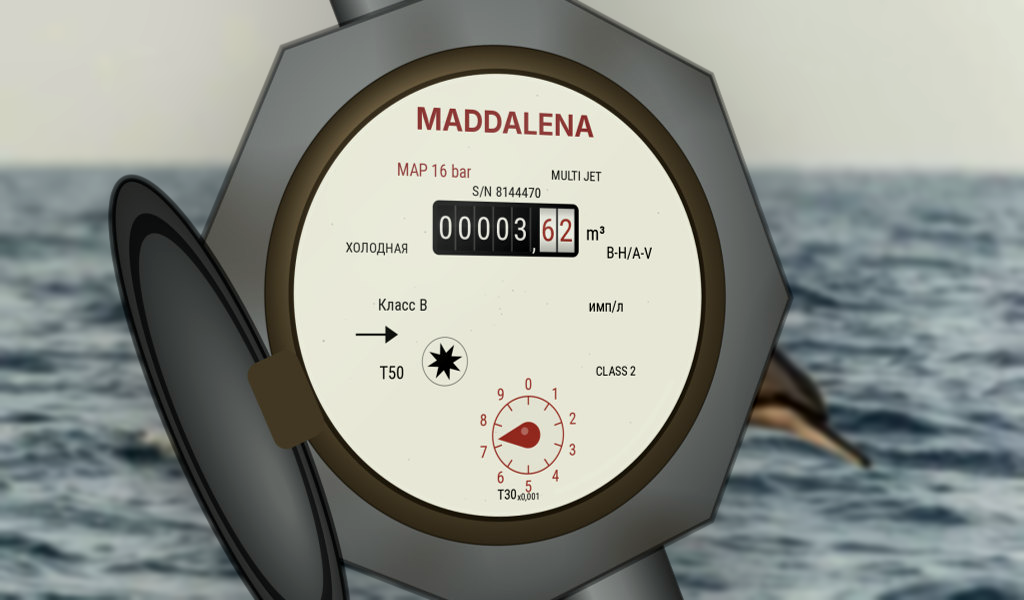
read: **3.627** m³
